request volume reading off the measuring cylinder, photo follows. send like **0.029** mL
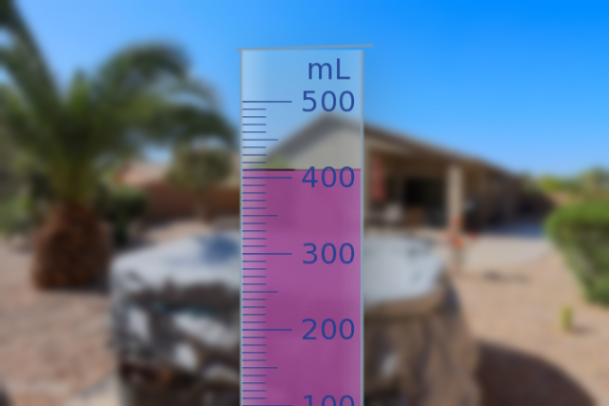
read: **410** mL
